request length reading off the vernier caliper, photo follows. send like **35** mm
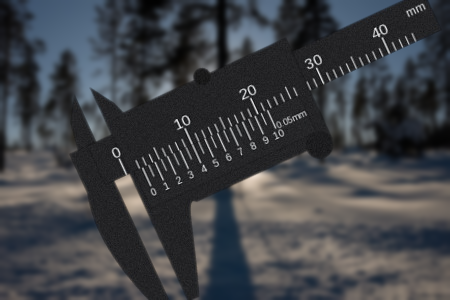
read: **2.4** mm
